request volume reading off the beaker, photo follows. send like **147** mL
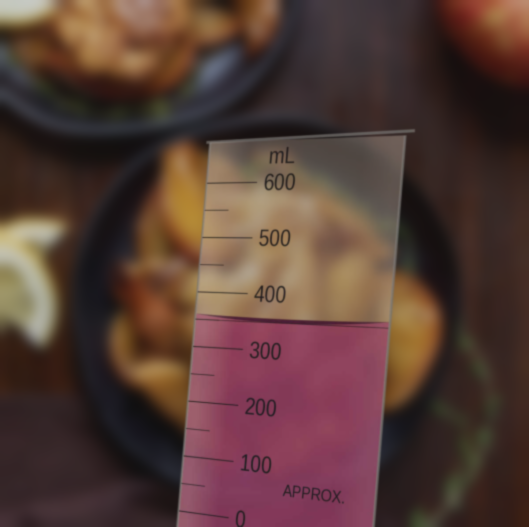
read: **350** mL
